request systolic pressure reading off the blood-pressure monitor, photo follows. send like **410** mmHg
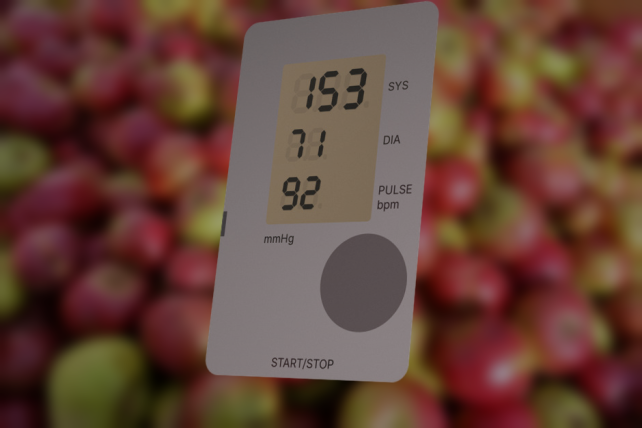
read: **153** mmHg
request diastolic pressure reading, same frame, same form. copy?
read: **71** mmHg
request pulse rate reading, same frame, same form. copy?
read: **92** bpm
